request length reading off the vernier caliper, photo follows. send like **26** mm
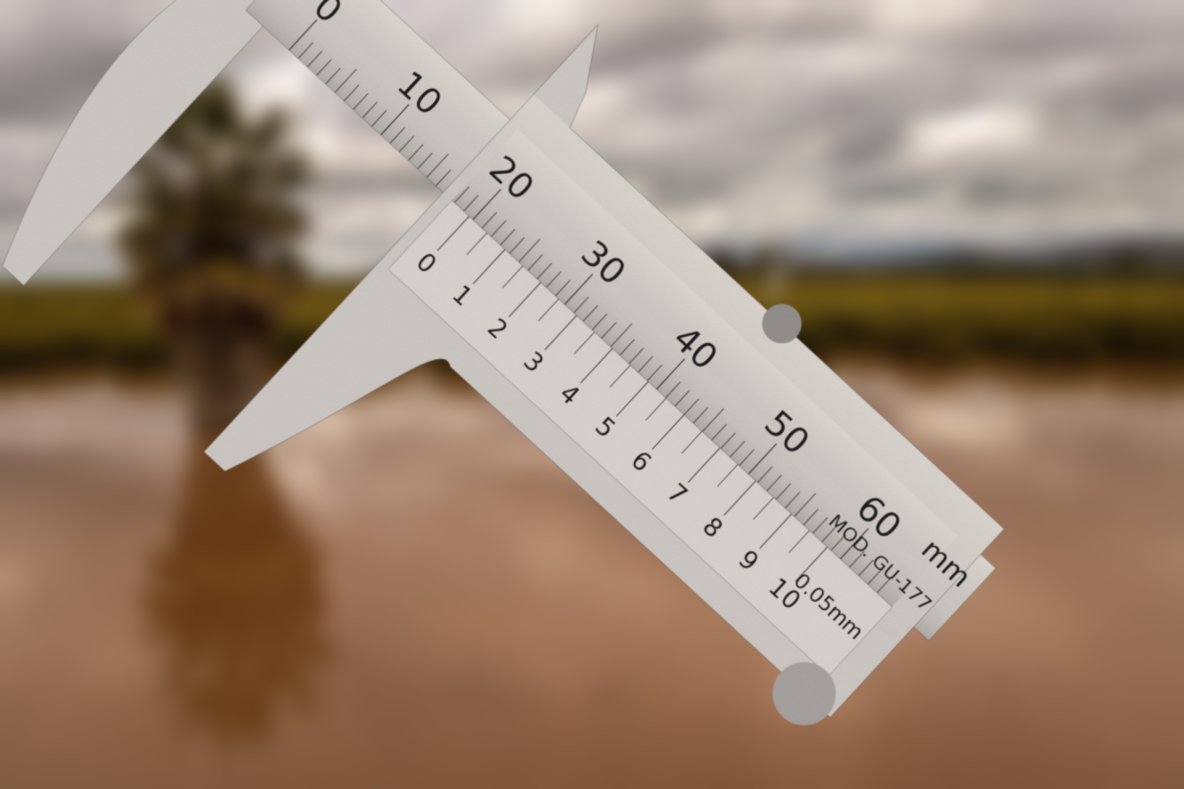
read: **19.6** mm
